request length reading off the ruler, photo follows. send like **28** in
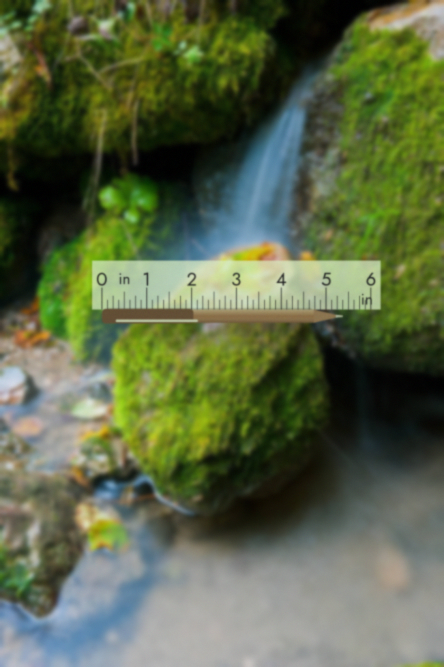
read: **5.375** in
